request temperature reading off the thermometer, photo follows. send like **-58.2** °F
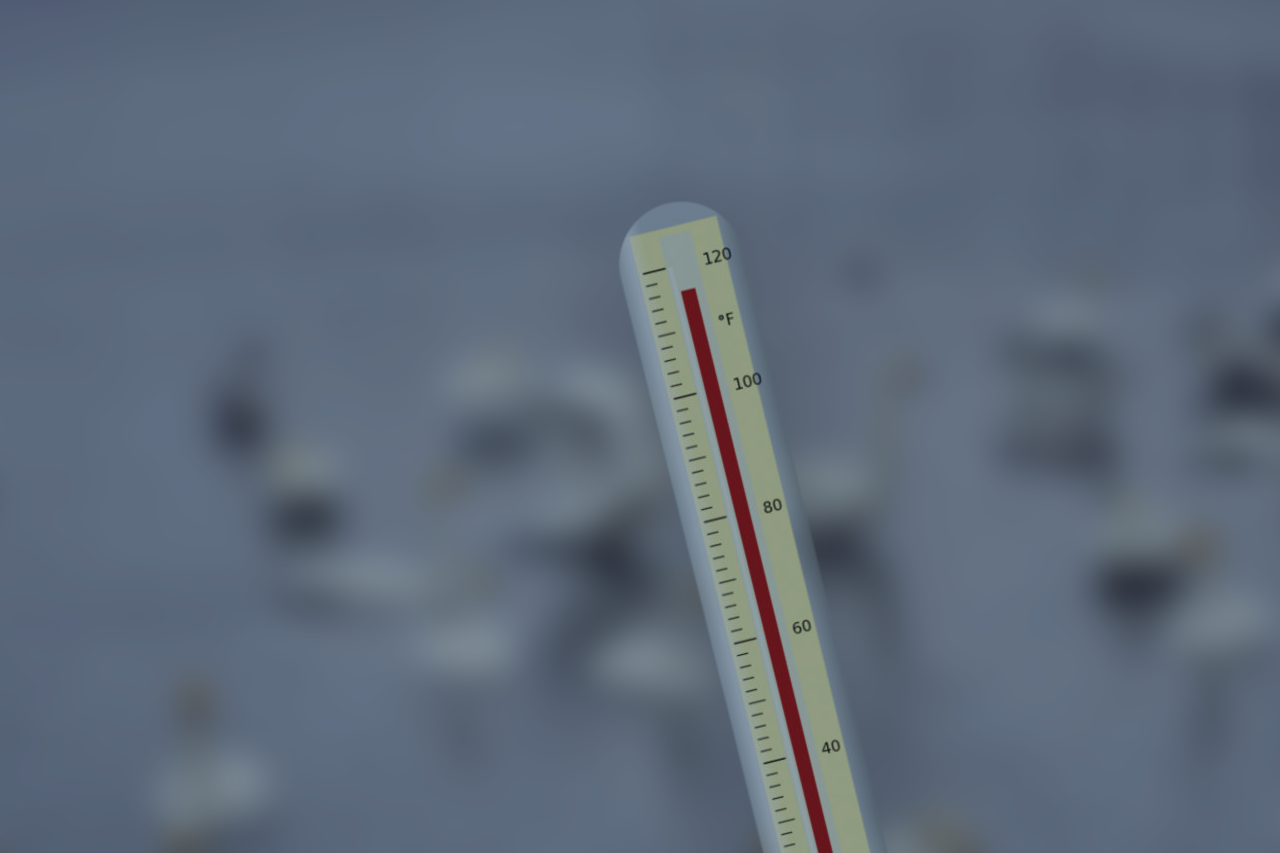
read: **116** °F
